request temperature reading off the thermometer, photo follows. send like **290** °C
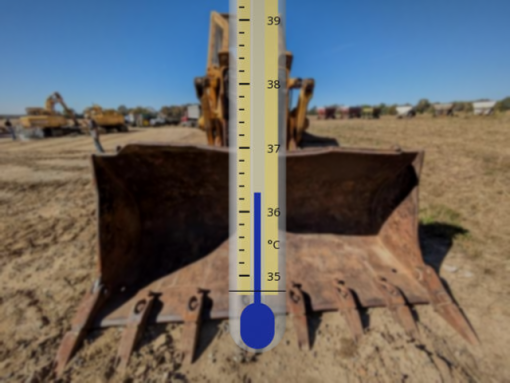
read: **36.3** °C
